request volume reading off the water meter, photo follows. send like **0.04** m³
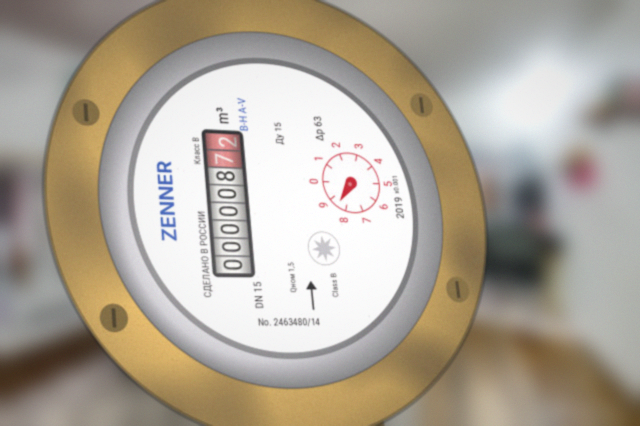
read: **8.718** m³
